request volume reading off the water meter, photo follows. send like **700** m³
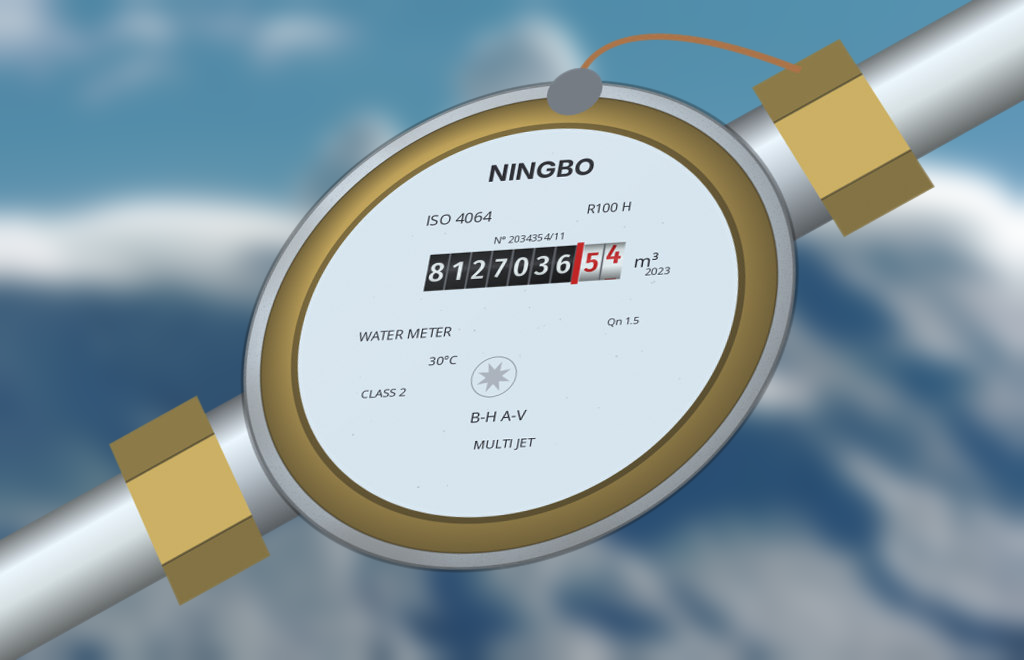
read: **8127036.54** m³
